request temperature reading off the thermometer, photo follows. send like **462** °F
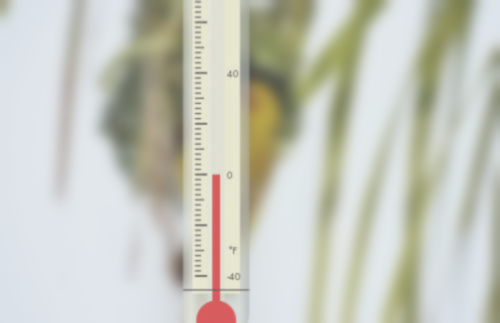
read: **0** °F
